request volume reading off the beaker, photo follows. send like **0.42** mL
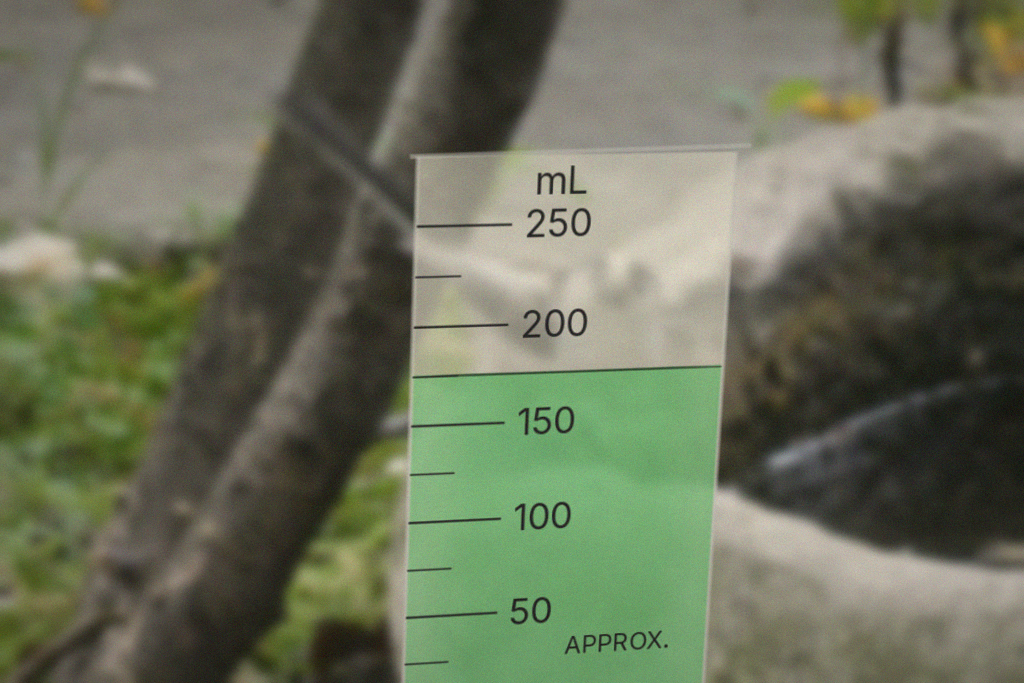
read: **175** mL
